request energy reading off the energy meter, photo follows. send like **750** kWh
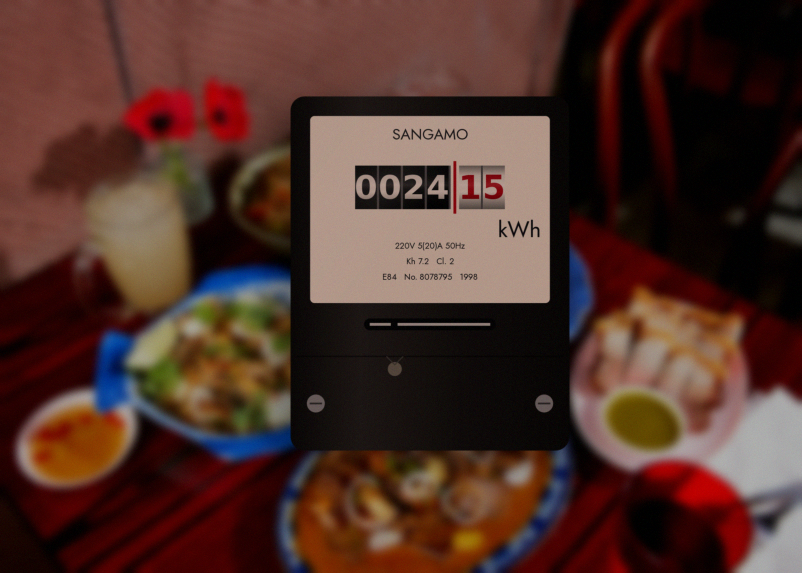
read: **24.15** kWh
